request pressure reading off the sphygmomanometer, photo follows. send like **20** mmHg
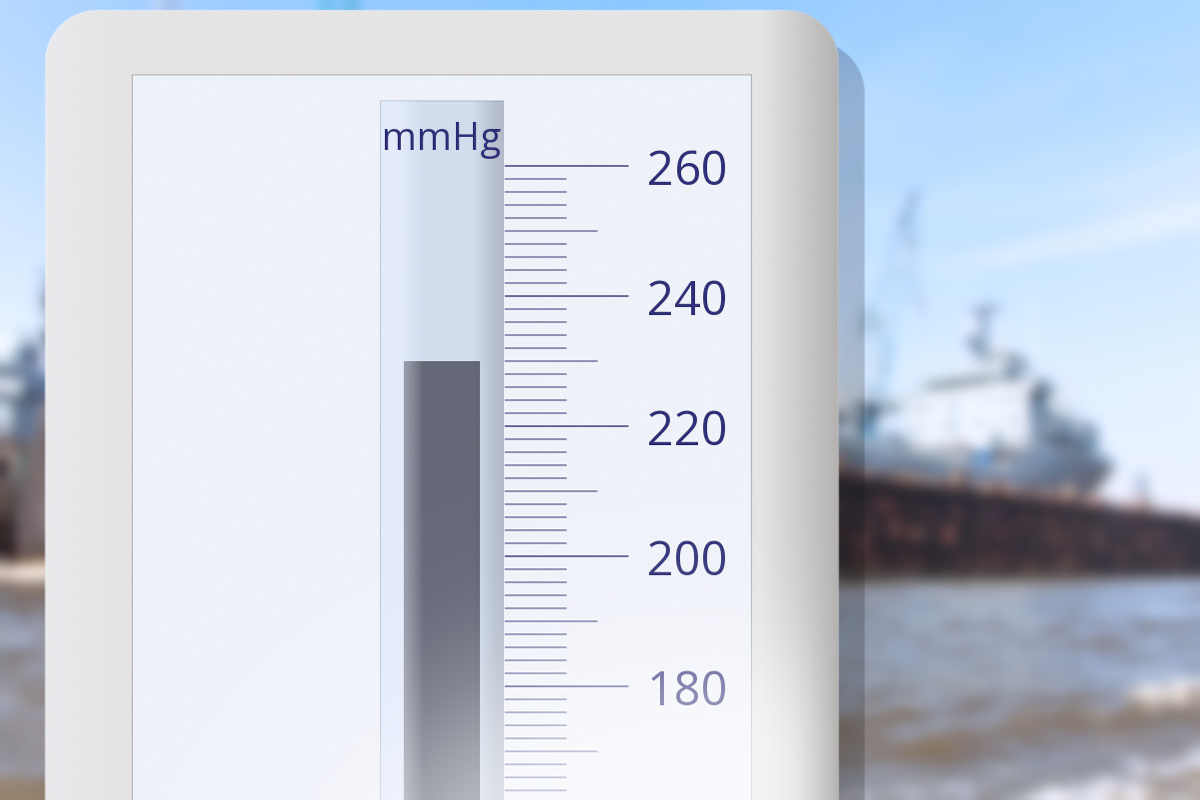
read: **230** mmHg
